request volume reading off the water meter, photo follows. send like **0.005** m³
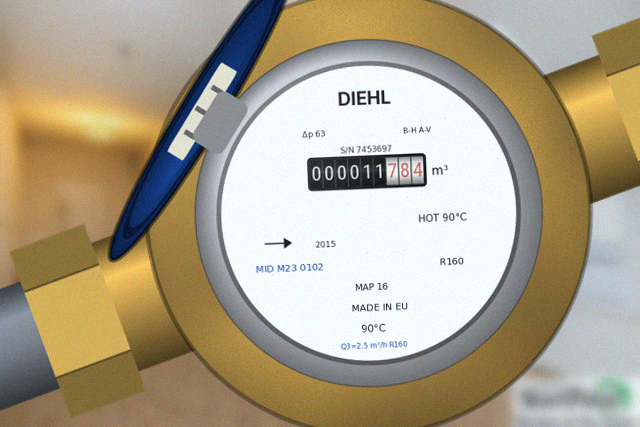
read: **11.784** m³
